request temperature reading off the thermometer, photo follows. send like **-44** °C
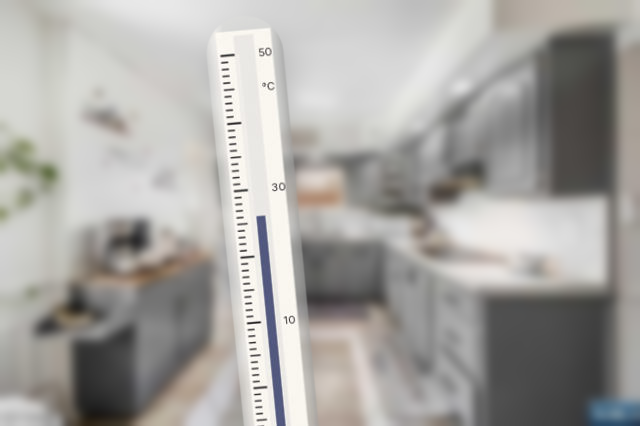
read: **26** °C
